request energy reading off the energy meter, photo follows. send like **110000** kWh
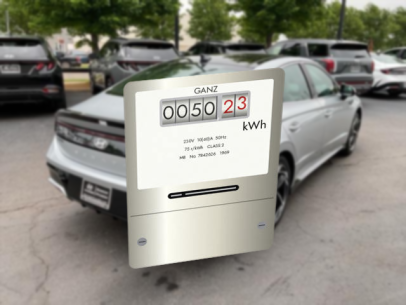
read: **50.23** kWh
